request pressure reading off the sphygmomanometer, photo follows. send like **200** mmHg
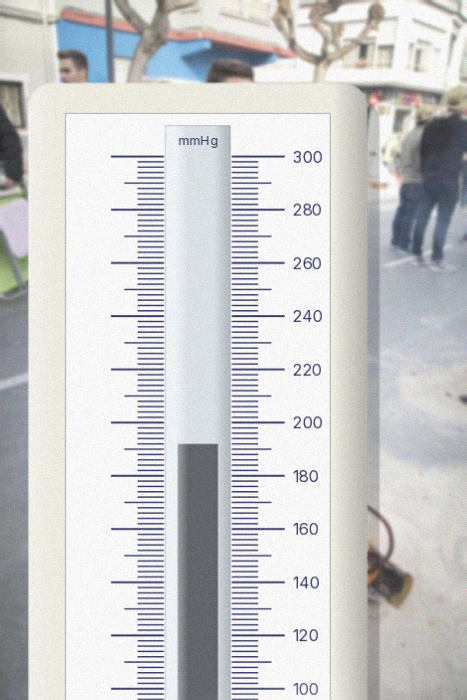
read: **192** mmHg
